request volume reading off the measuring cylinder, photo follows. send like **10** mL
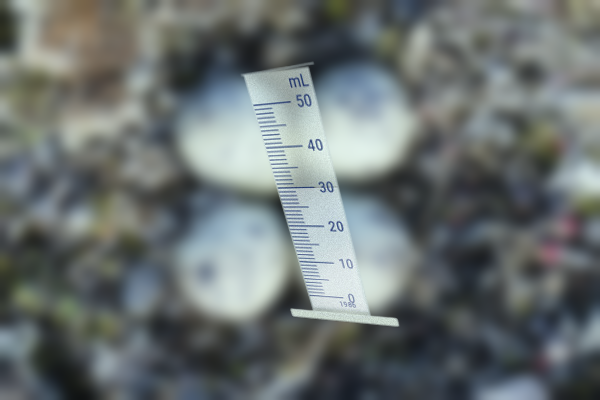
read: **30** mL
